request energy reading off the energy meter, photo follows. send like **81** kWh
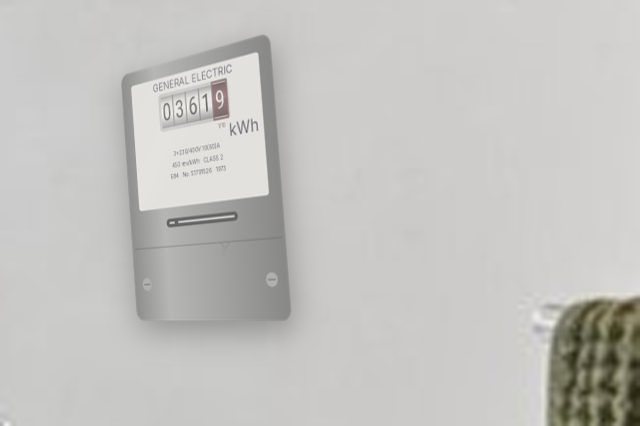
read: **361.9** kWh
